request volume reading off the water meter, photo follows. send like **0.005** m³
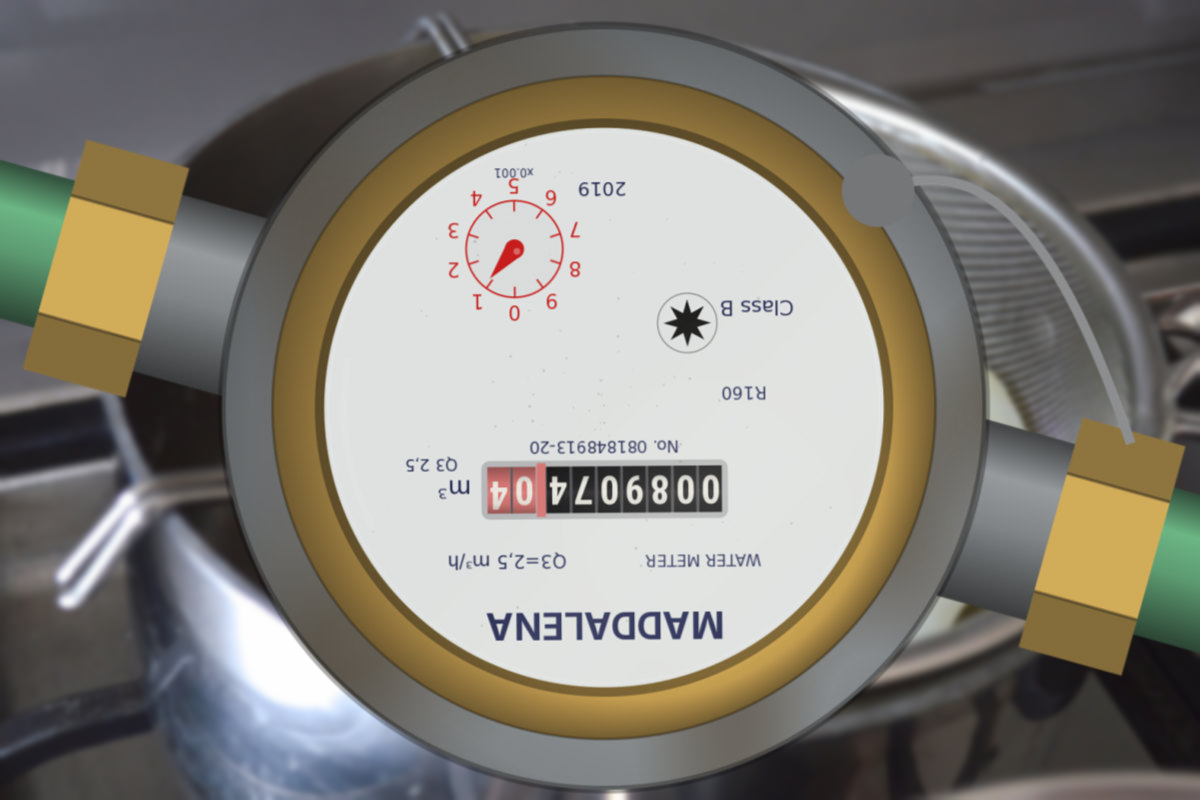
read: **89074.041** m³
